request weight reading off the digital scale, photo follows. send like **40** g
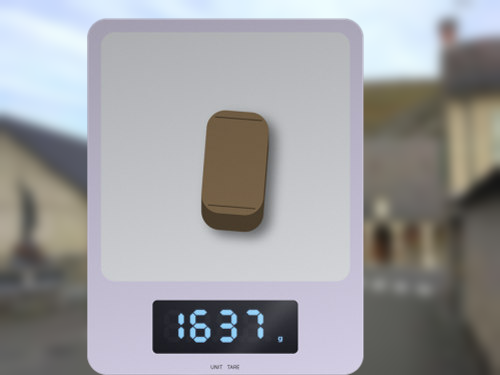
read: **1637** g
